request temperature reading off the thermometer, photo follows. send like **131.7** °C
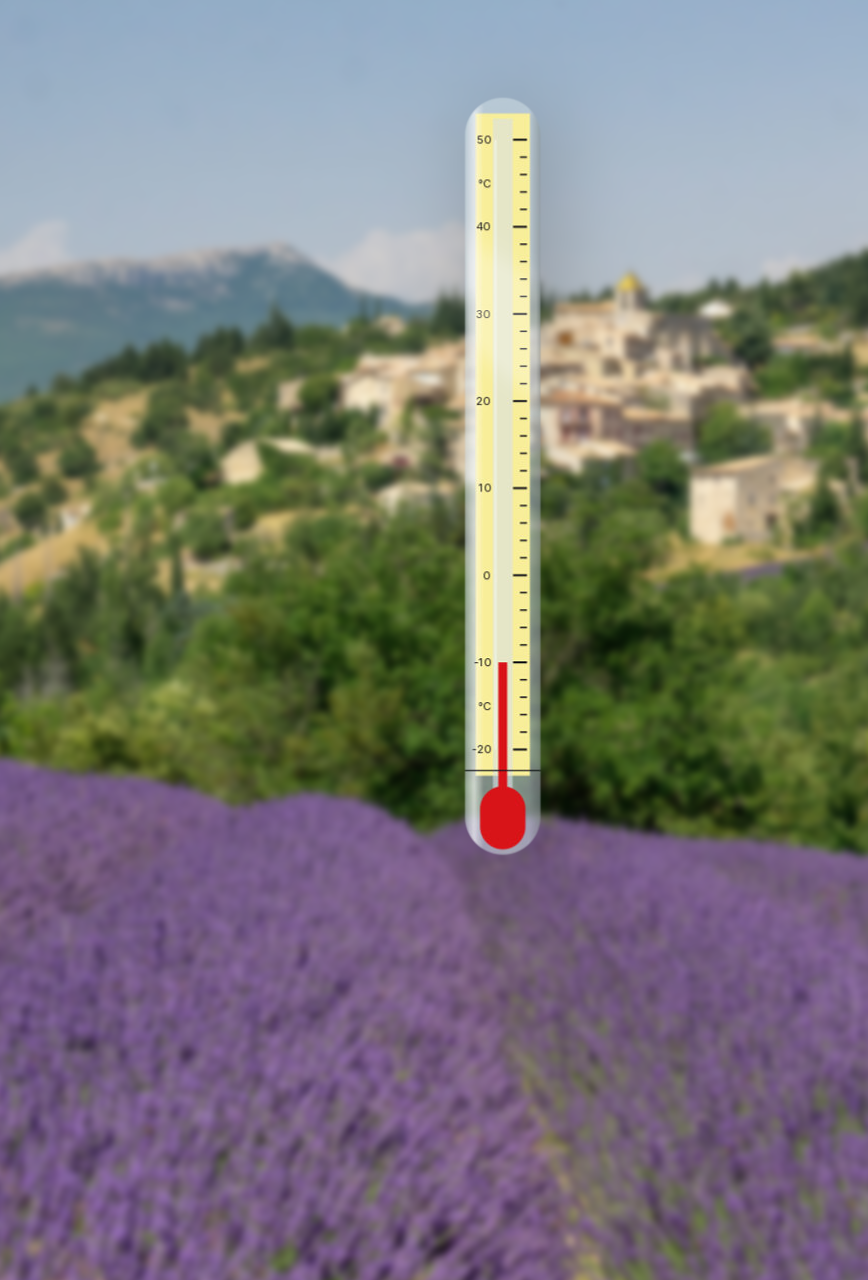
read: **-10** °C
